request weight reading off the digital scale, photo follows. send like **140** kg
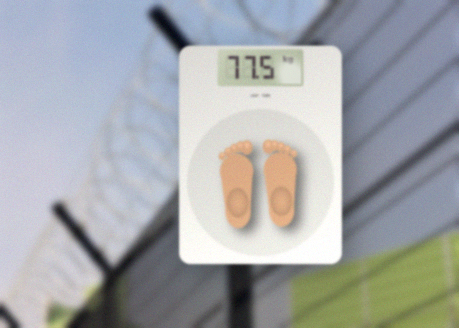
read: **77.5** kg
